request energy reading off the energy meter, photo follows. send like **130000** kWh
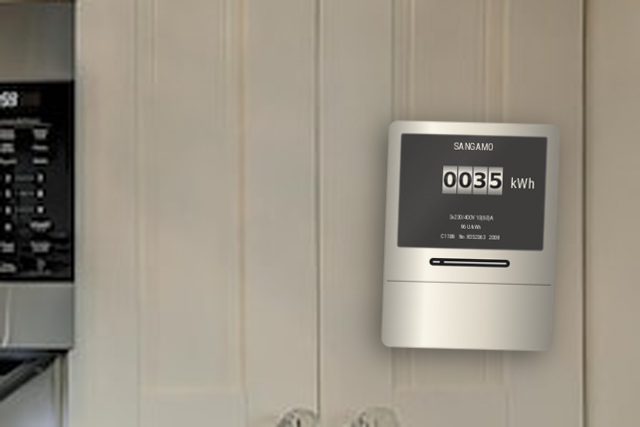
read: **35** kWh
